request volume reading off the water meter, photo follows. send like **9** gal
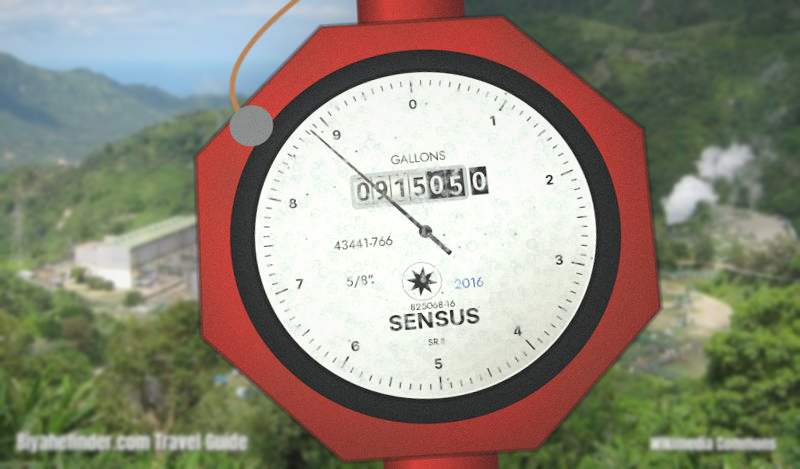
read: **915048.8** gal
